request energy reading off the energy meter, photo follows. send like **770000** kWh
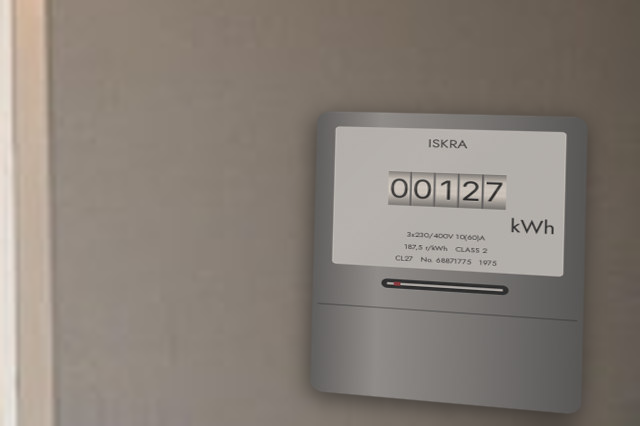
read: **127** kWh
